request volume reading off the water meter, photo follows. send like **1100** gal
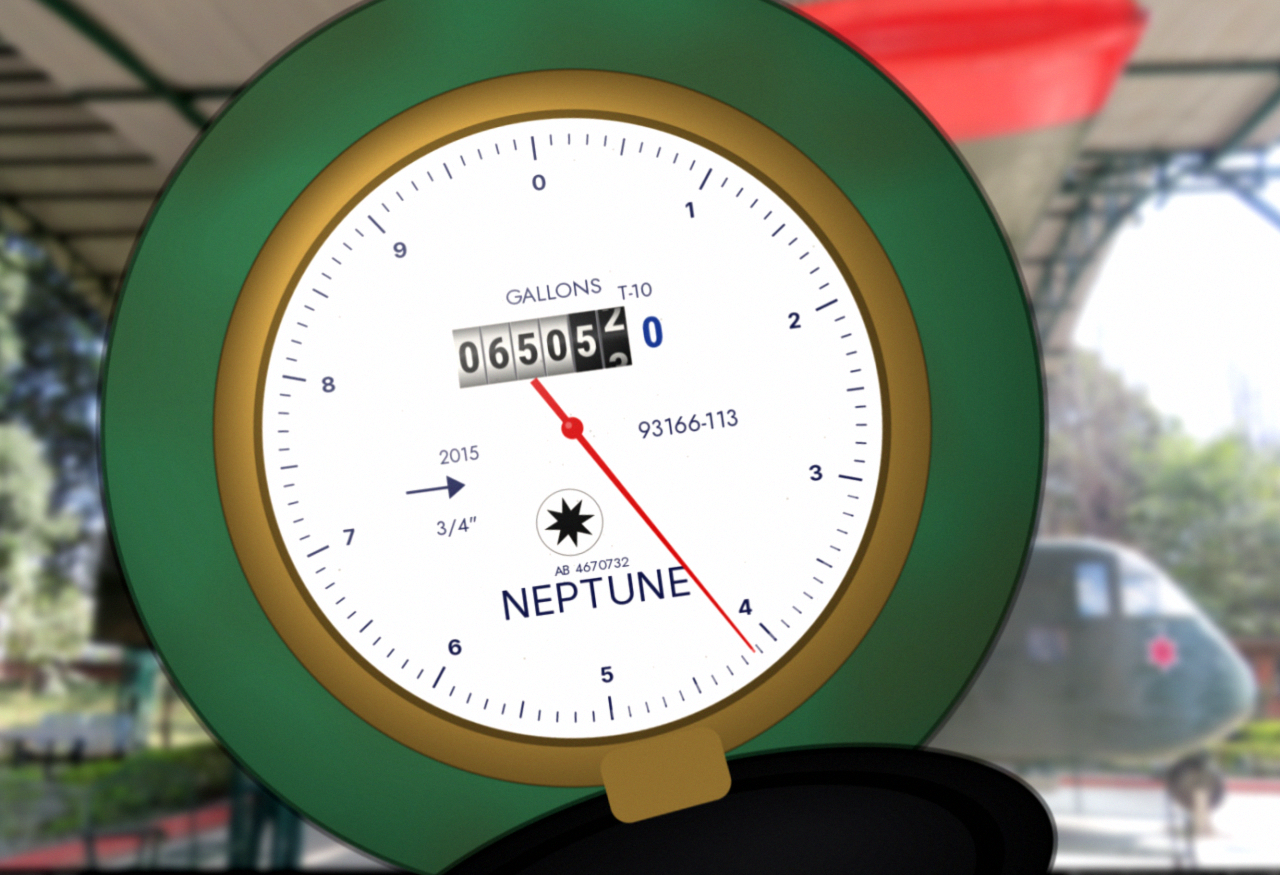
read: **650524.1** gal
